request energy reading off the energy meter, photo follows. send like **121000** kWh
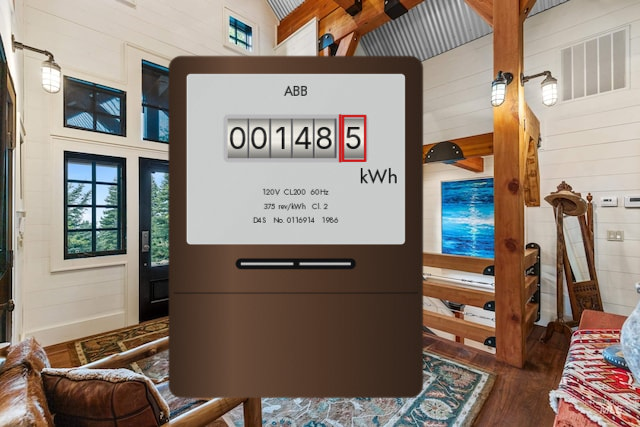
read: **148.5** kWh
